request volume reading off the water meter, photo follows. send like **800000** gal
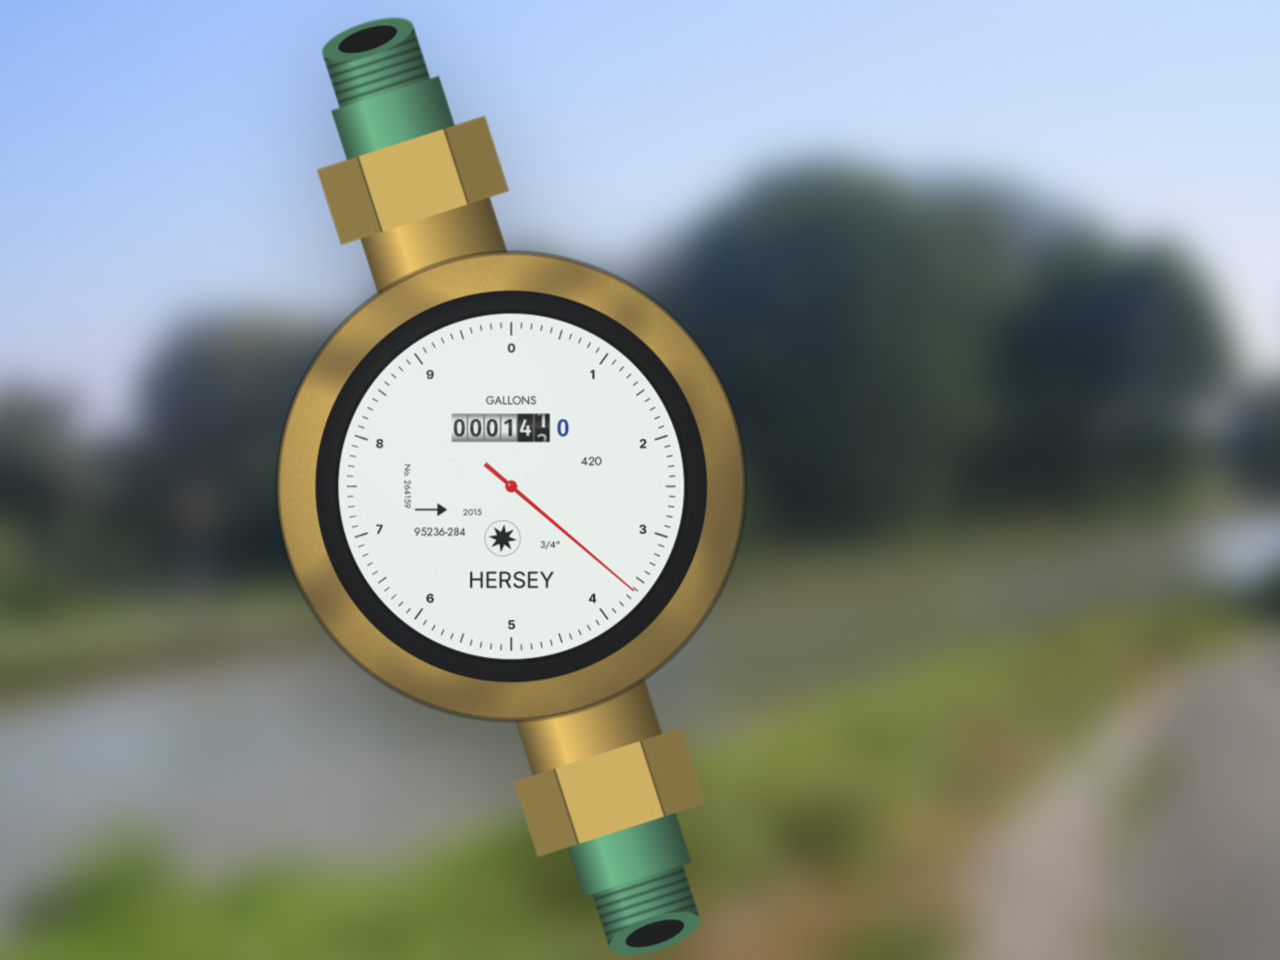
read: **1413.6** gal
